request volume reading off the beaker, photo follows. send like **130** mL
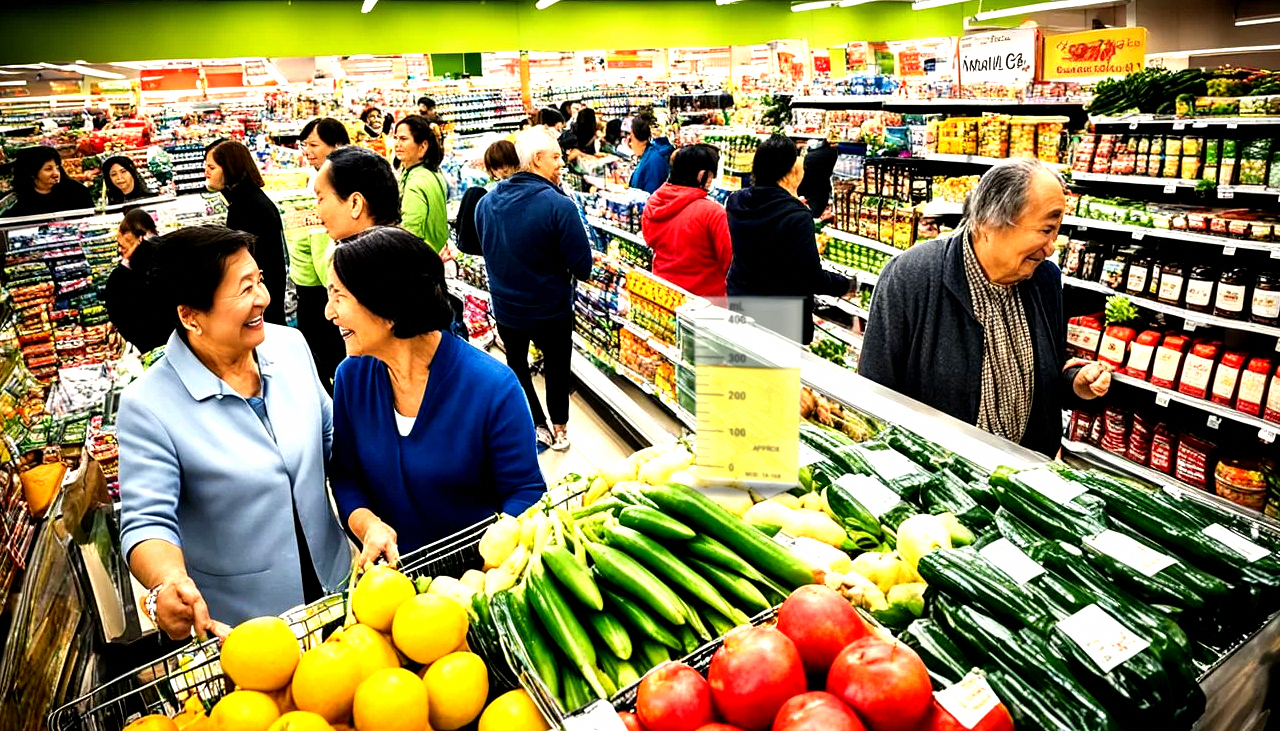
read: **275** mL
